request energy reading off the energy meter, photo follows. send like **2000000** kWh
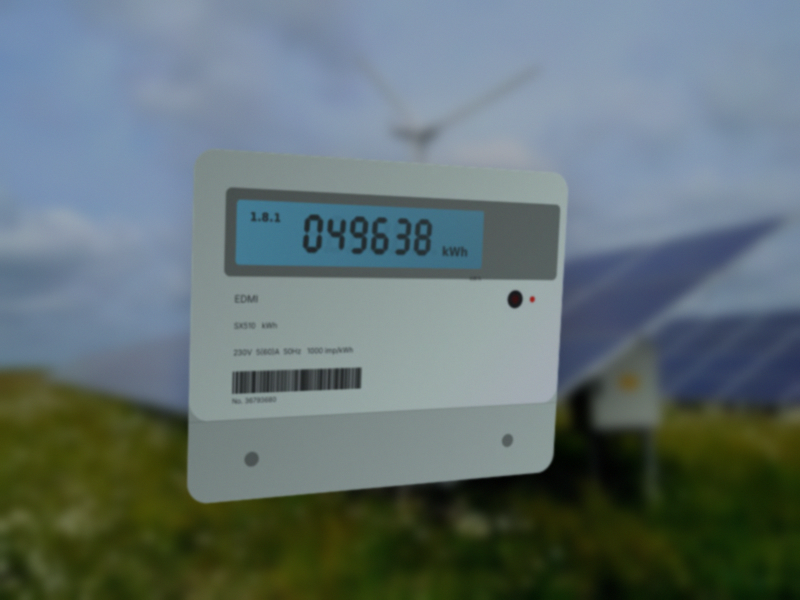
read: **49638** kWh
